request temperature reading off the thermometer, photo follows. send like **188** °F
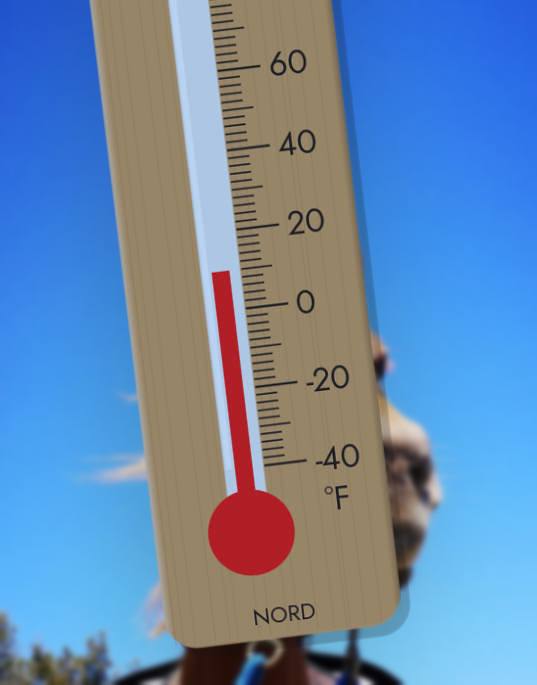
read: **10** °F
